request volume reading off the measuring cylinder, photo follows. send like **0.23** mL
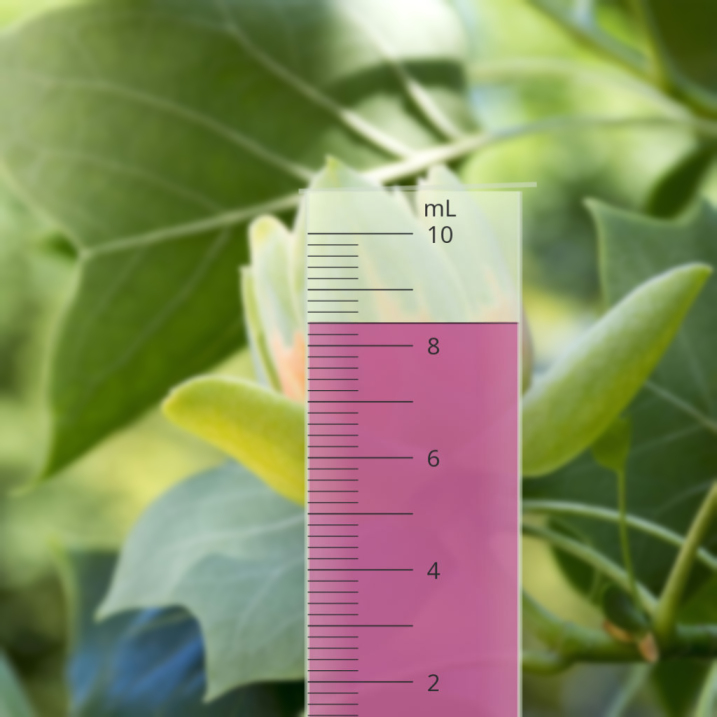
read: **8.4** mL
